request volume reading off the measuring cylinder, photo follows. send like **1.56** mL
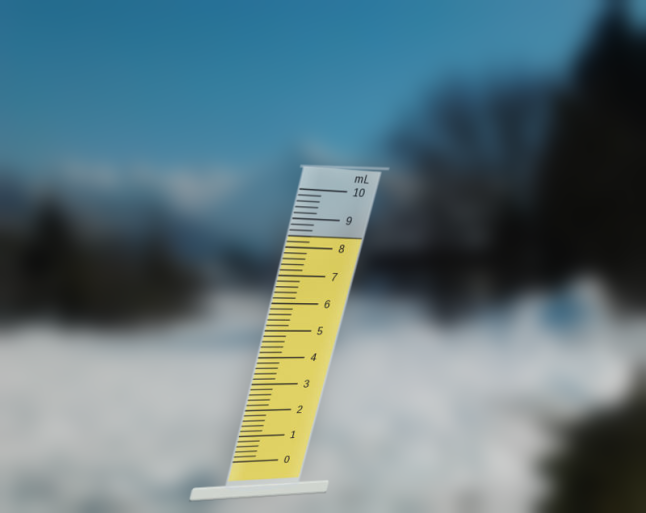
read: **8.4** mL
